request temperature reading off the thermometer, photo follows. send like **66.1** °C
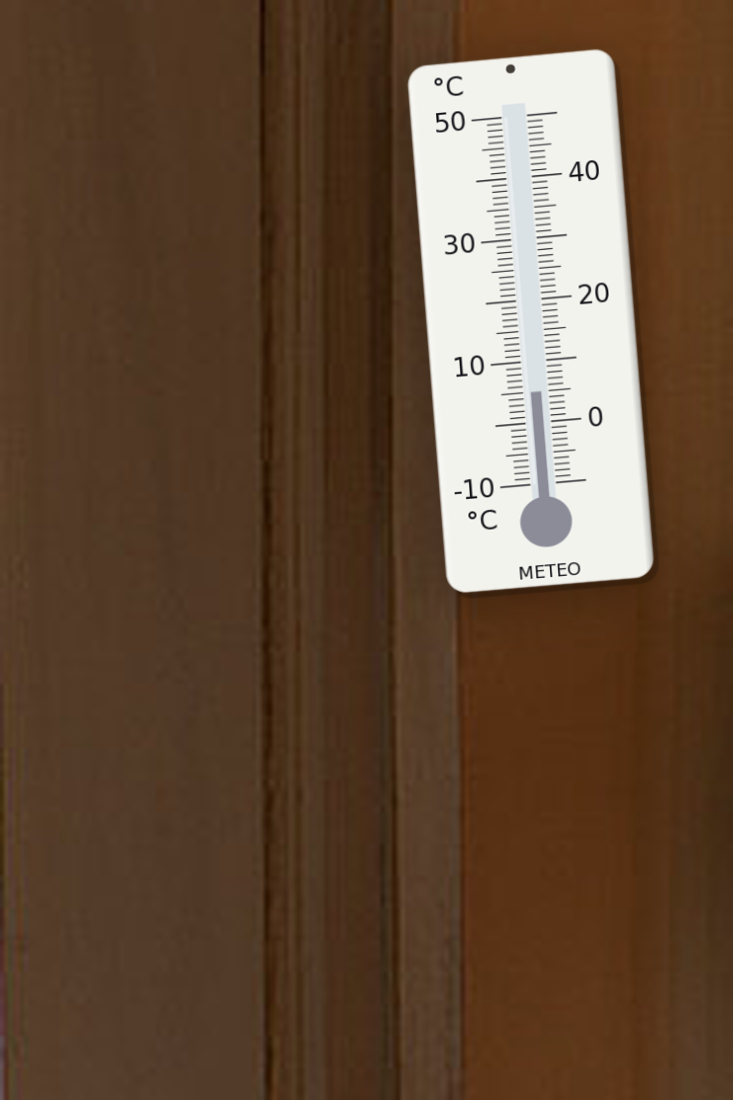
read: **5** °C
